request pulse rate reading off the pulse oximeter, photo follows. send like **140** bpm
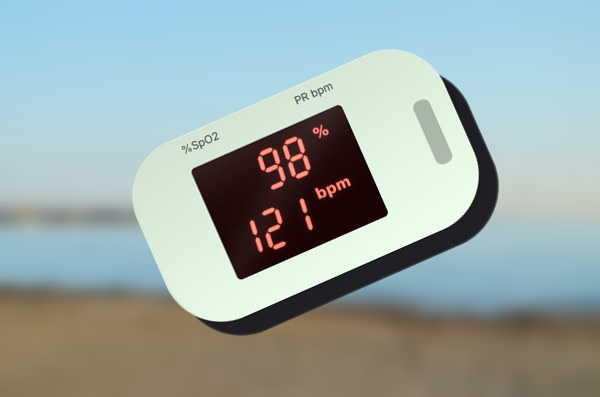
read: **121** bpm
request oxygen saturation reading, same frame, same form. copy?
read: **98** %
